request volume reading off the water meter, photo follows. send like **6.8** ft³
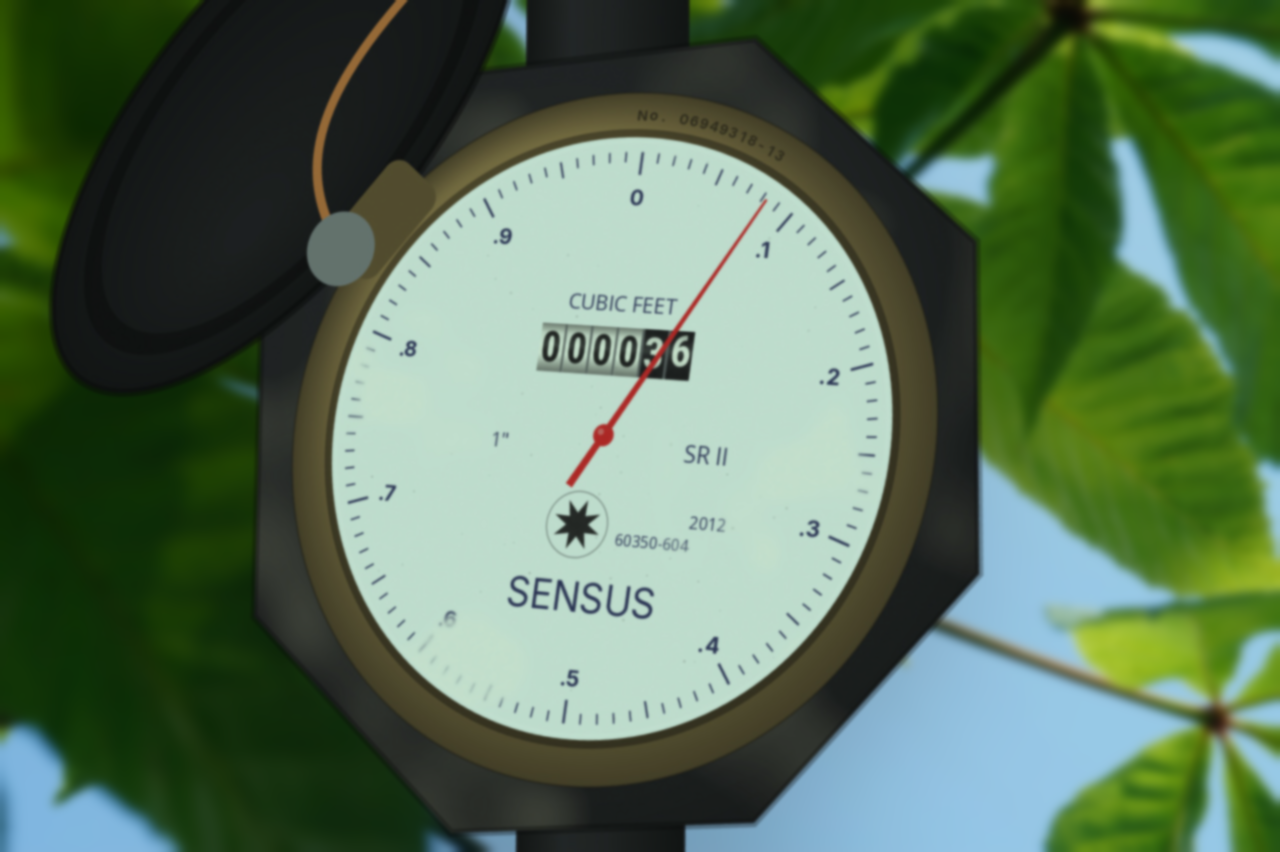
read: **36.08** ft³
